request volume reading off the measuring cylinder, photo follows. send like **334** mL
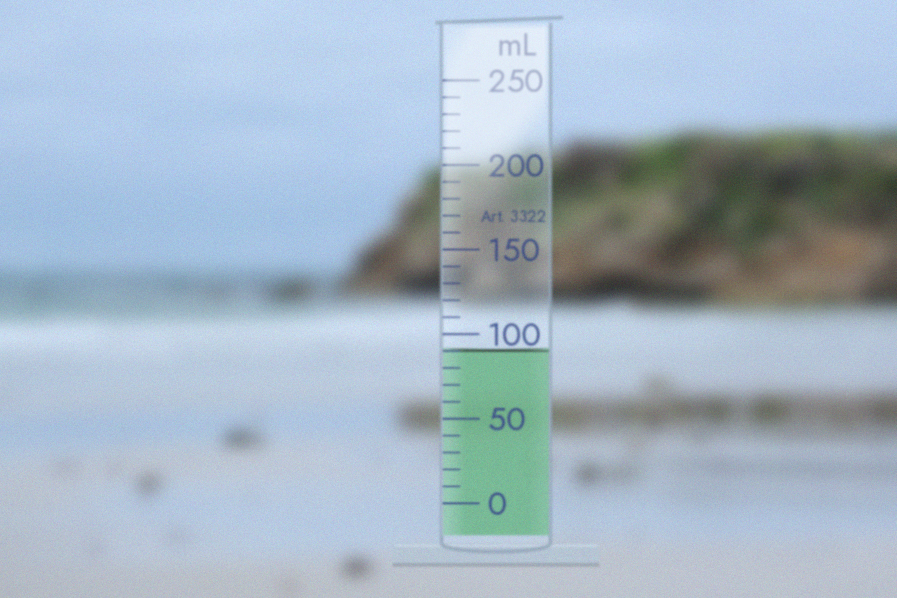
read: **90** mL
